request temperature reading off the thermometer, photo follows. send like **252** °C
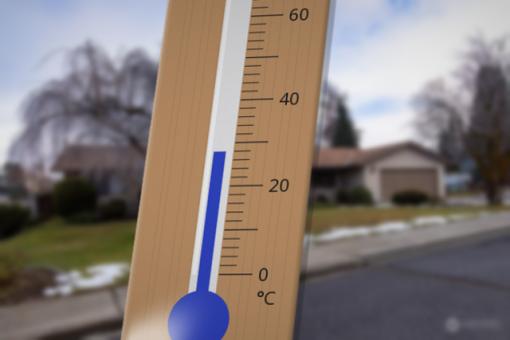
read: **28** °C
